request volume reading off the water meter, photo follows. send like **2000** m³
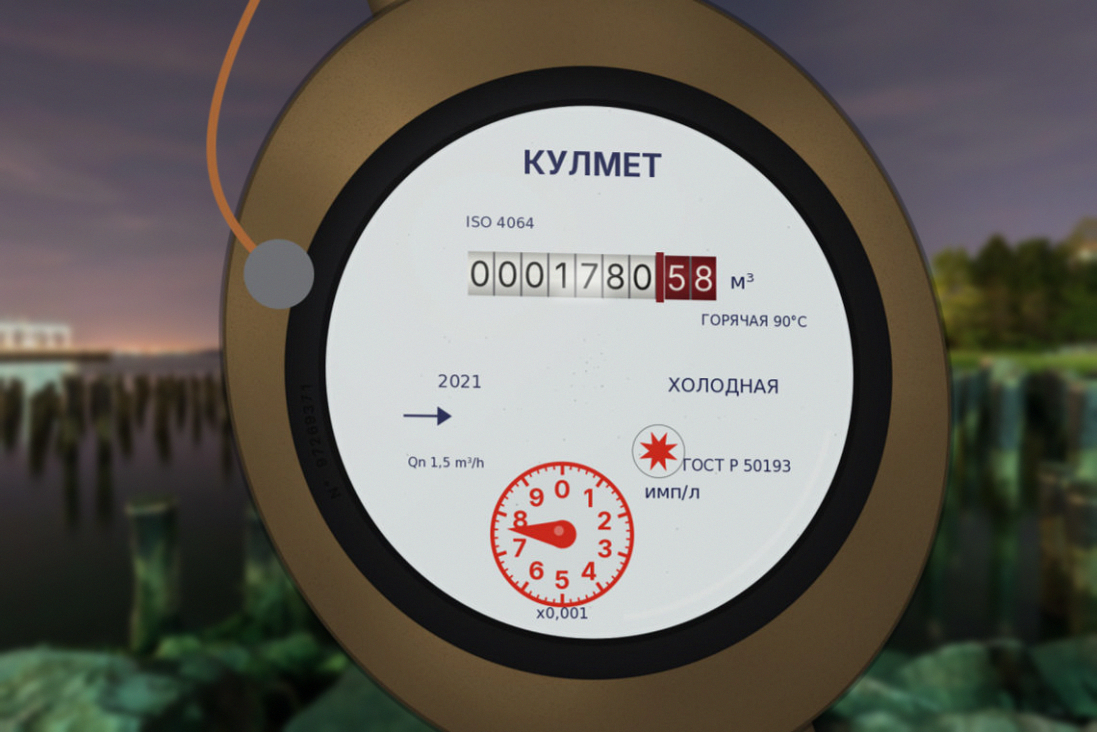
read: **1780.587** m³
